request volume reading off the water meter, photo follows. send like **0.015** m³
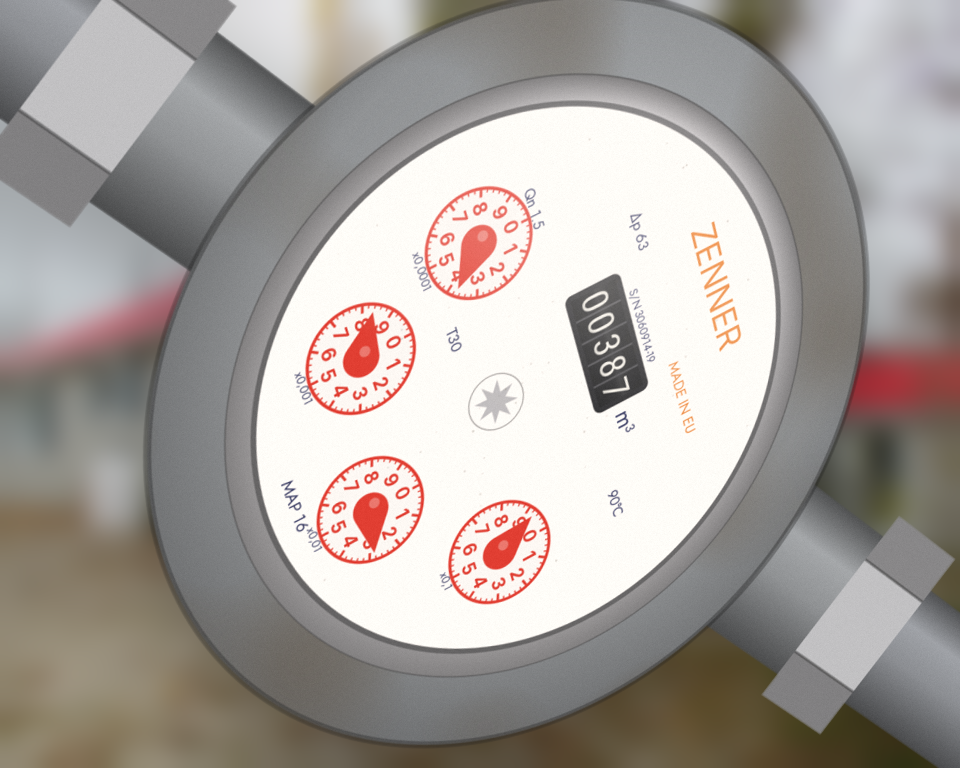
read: **386.9283** m³
